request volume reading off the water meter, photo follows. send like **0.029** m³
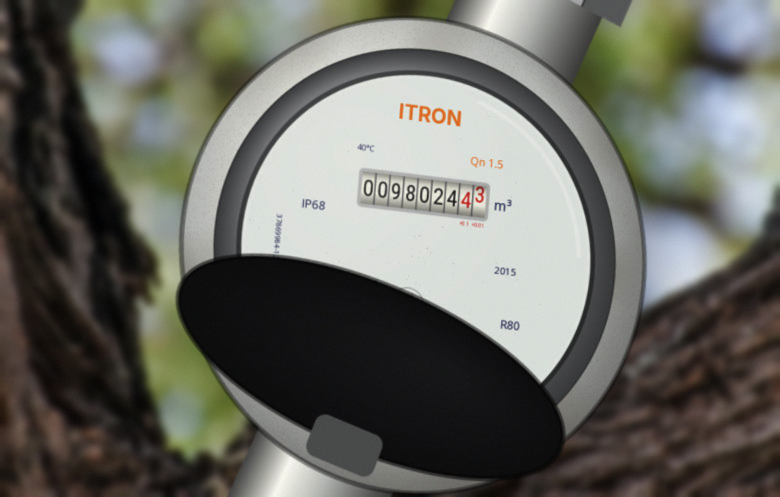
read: **98024.43** m³
